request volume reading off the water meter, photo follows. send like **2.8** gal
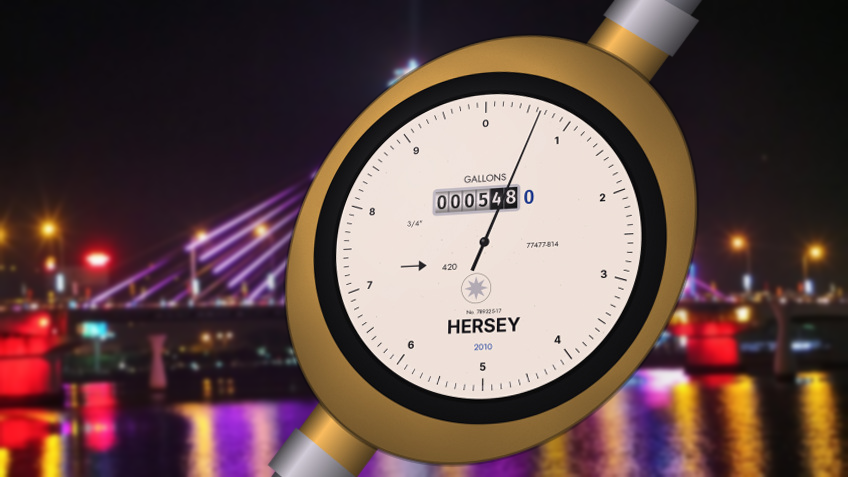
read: **5480.6** gal
